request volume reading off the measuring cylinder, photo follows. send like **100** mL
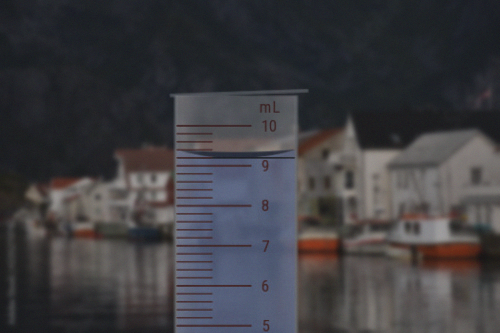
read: **9.2** mL
